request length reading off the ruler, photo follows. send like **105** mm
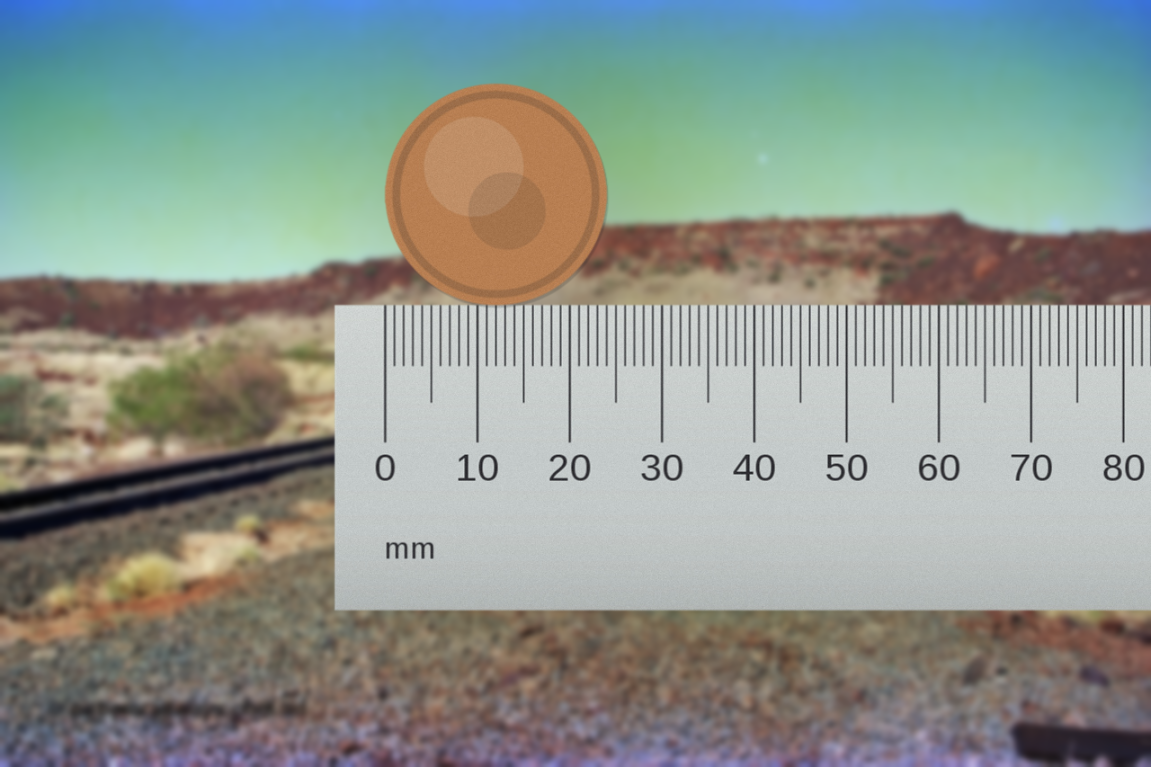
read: **24** mm
